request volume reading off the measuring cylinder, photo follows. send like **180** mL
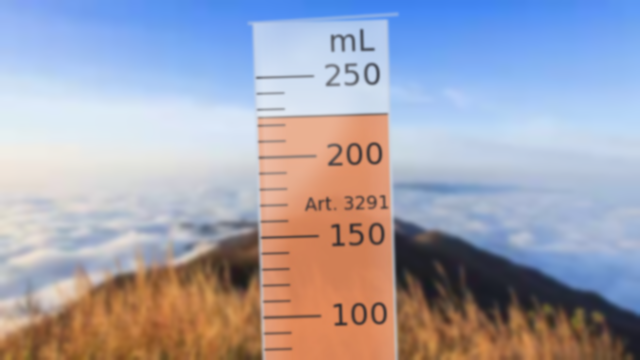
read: **225** mL
